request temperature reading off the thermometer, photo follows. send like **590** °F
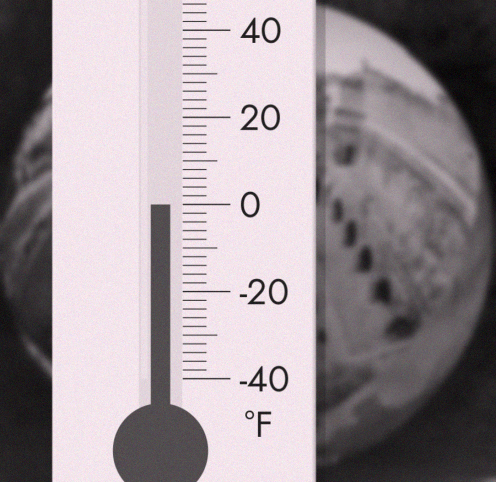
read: **0** °F
